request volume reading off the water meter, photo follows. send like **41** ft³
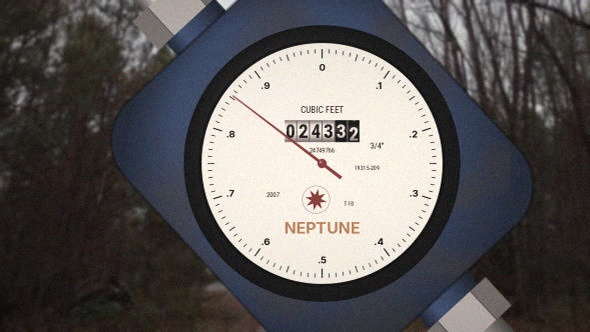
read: **24331.85** ft³
